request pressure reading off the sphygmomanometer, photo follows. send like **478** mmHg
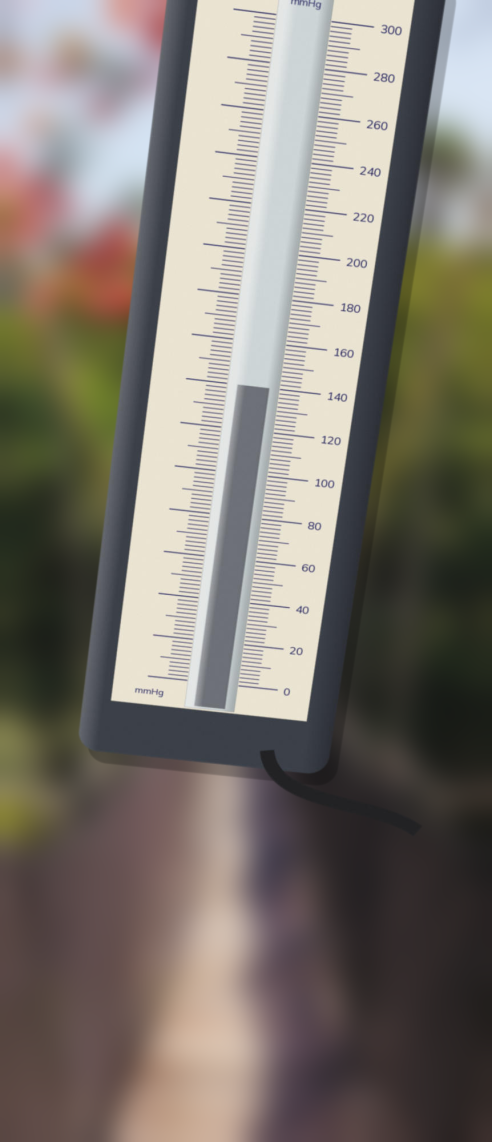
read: **140** mmHg
